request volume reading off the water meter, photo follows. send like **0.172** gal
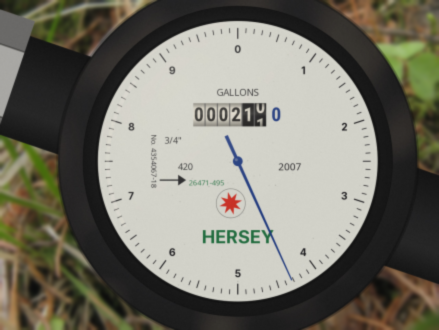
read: **2104.3** gal
